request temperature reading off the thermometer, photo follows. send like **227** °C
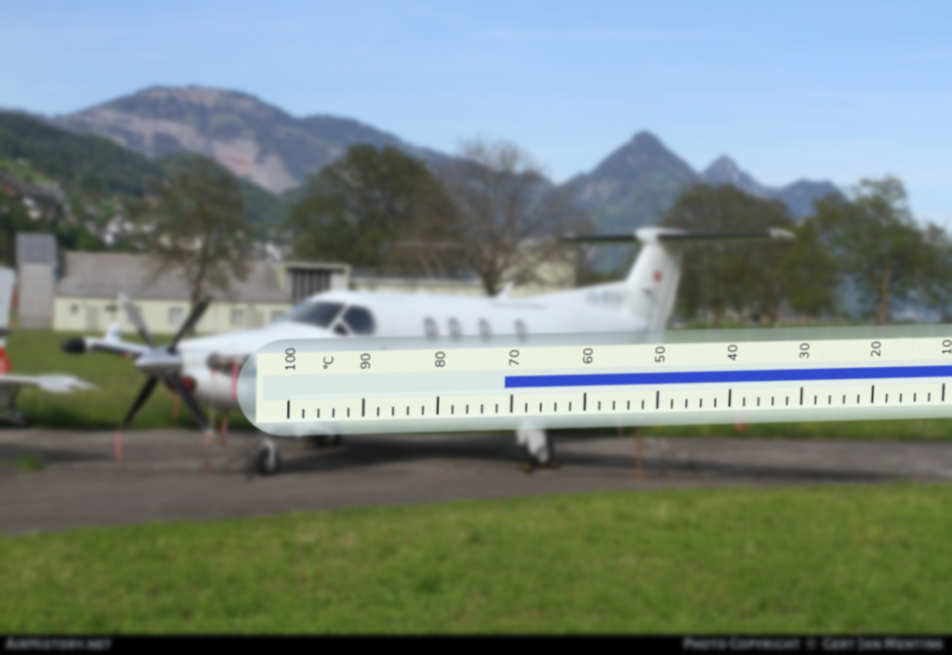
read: **71** °C
